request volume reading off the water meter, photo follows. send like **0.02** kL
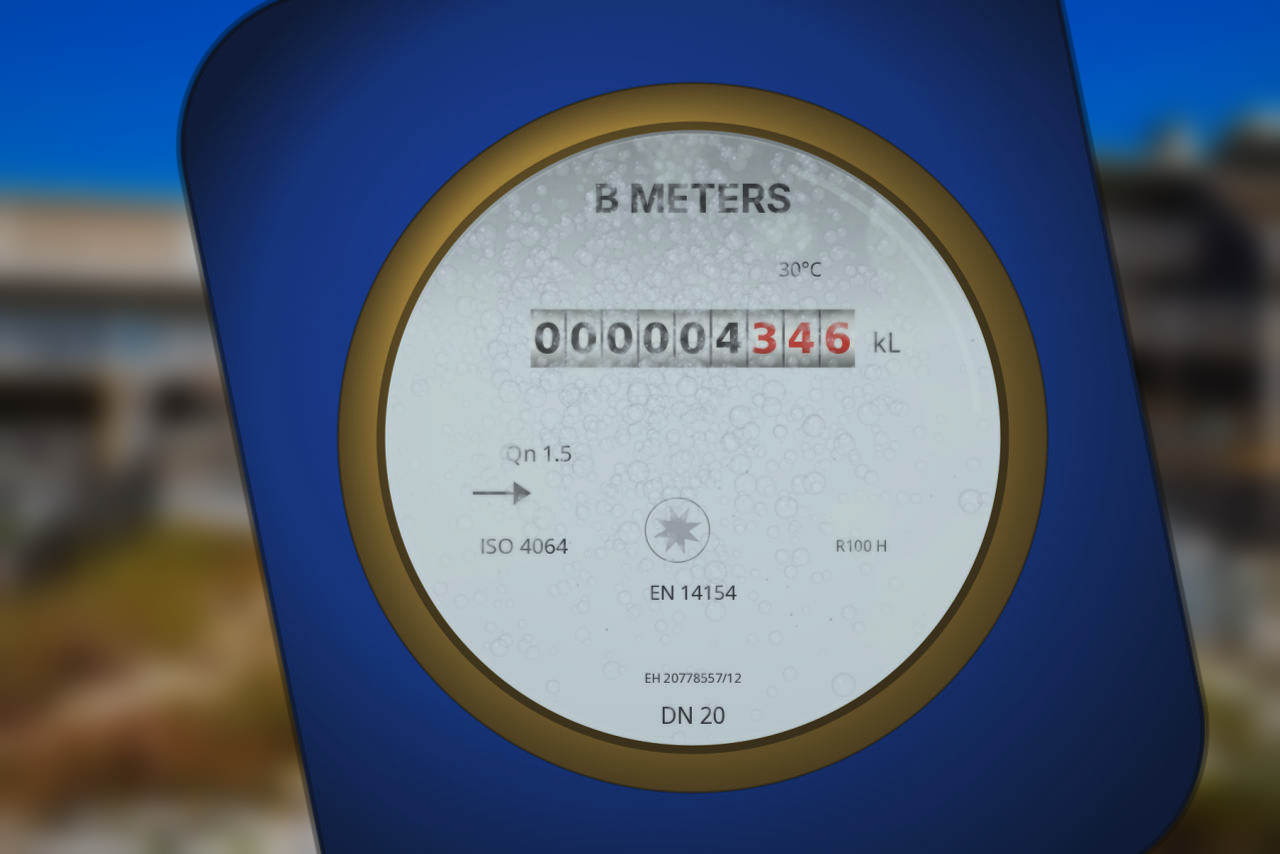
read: **4.346** kL
